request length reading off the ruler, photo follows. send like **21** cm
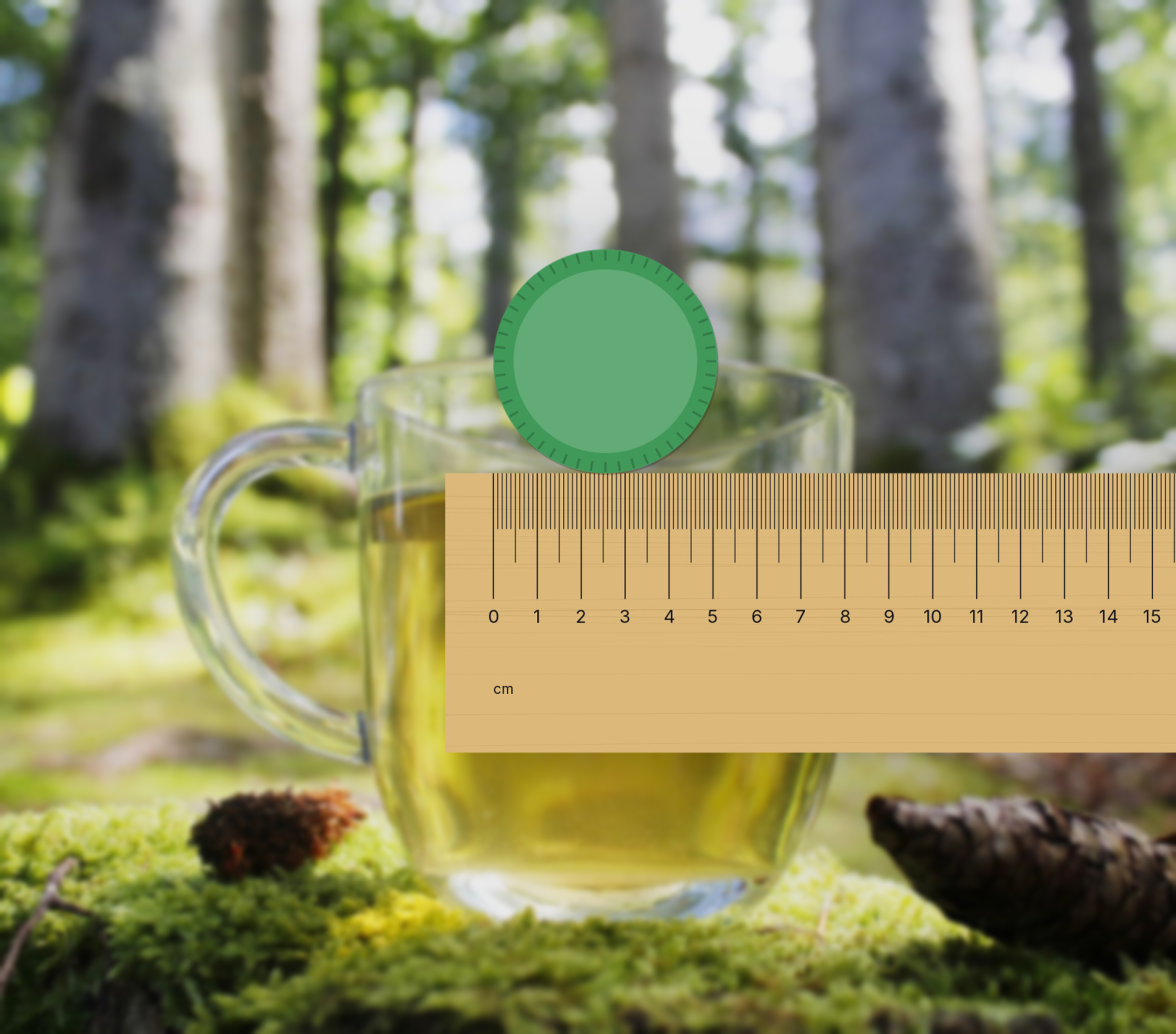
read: **5.1** cm
